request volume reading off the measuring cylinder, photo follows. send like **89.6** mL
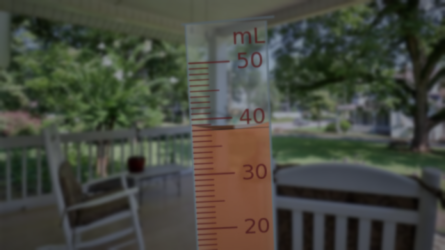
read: **38** mL
